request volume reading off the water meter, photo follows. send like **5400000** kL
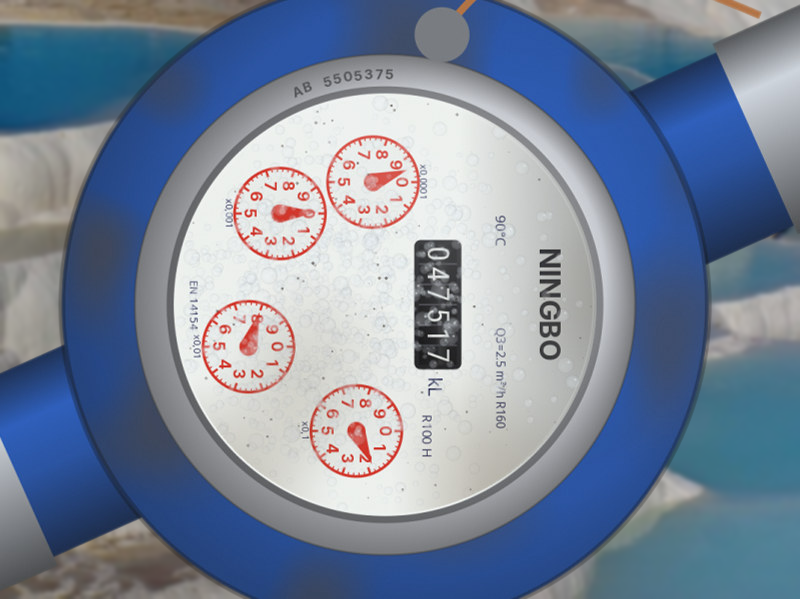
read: **47517.1799** kL
